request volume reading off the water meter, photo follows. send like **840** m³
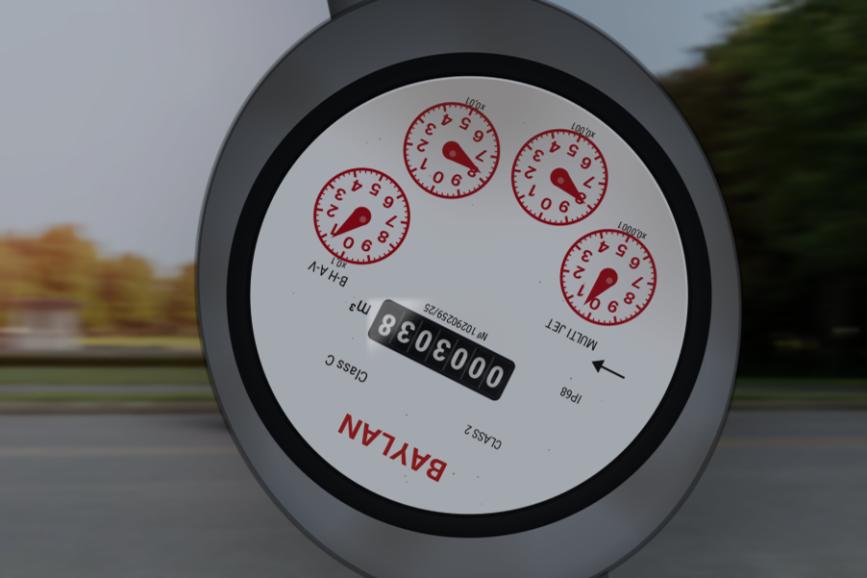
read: **3038.0780** m³
